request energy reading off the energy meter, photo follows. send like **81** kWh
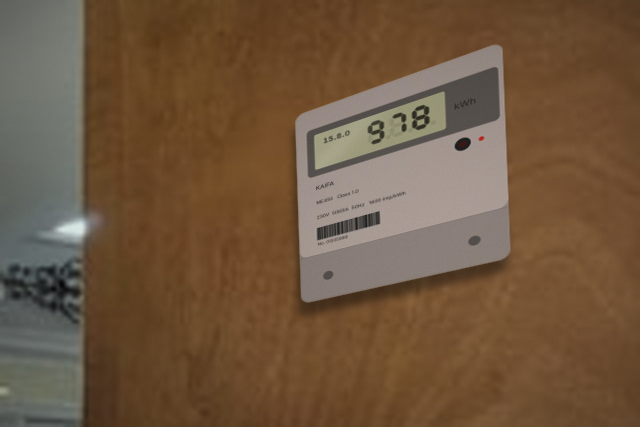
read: **978** kWh
